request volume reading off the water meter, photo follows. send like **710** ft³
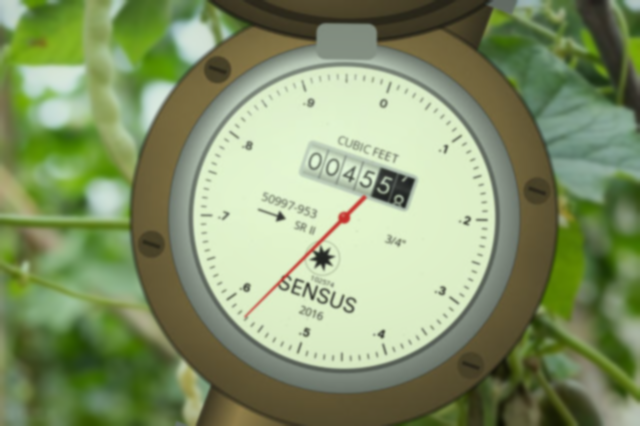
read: **4557.57** ft³
